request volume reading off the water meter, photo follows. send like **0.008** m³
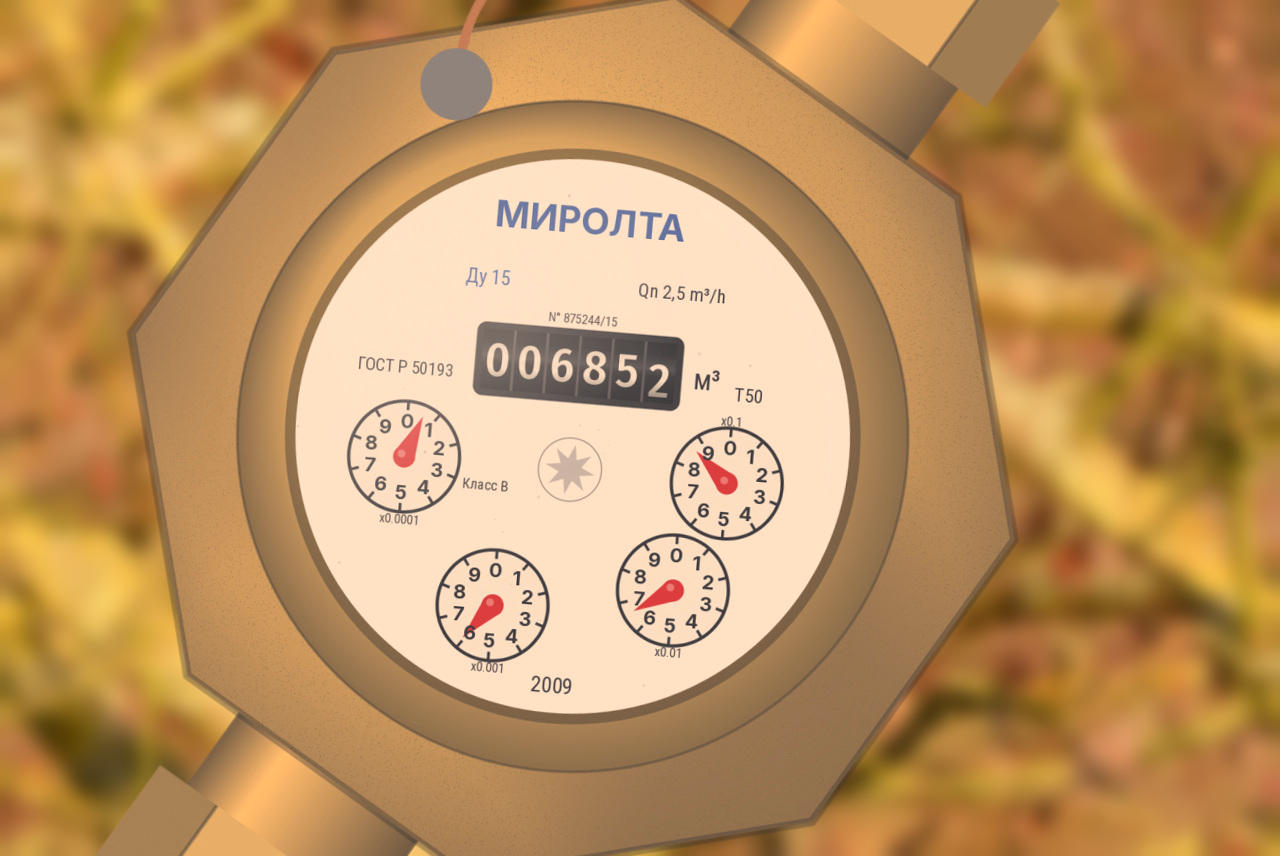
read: **6851.8660** m³
